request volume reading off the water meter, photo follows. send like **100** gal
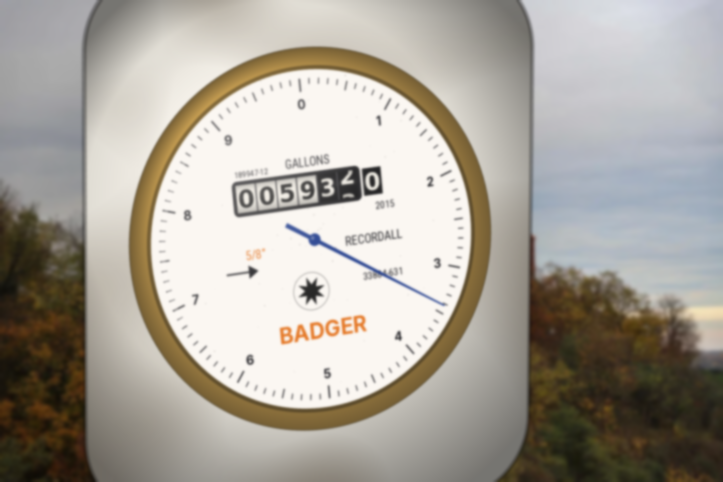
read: **59323.4** gal
